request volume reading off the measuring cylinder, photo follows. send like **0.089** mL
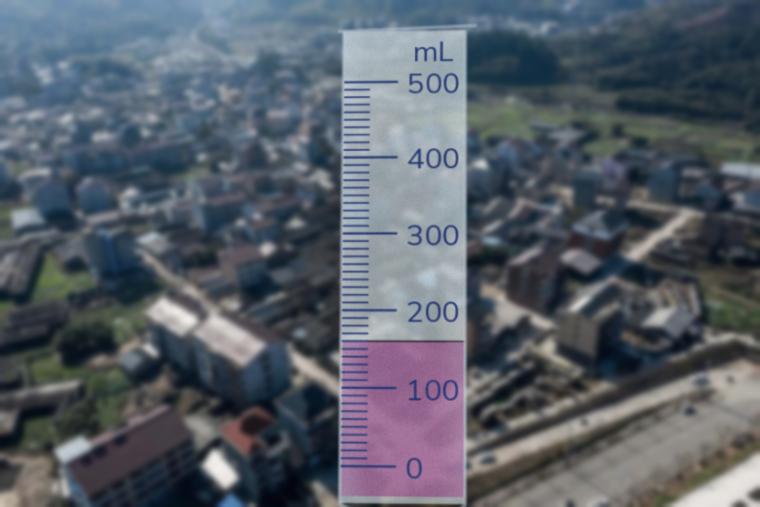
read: **160** mL
